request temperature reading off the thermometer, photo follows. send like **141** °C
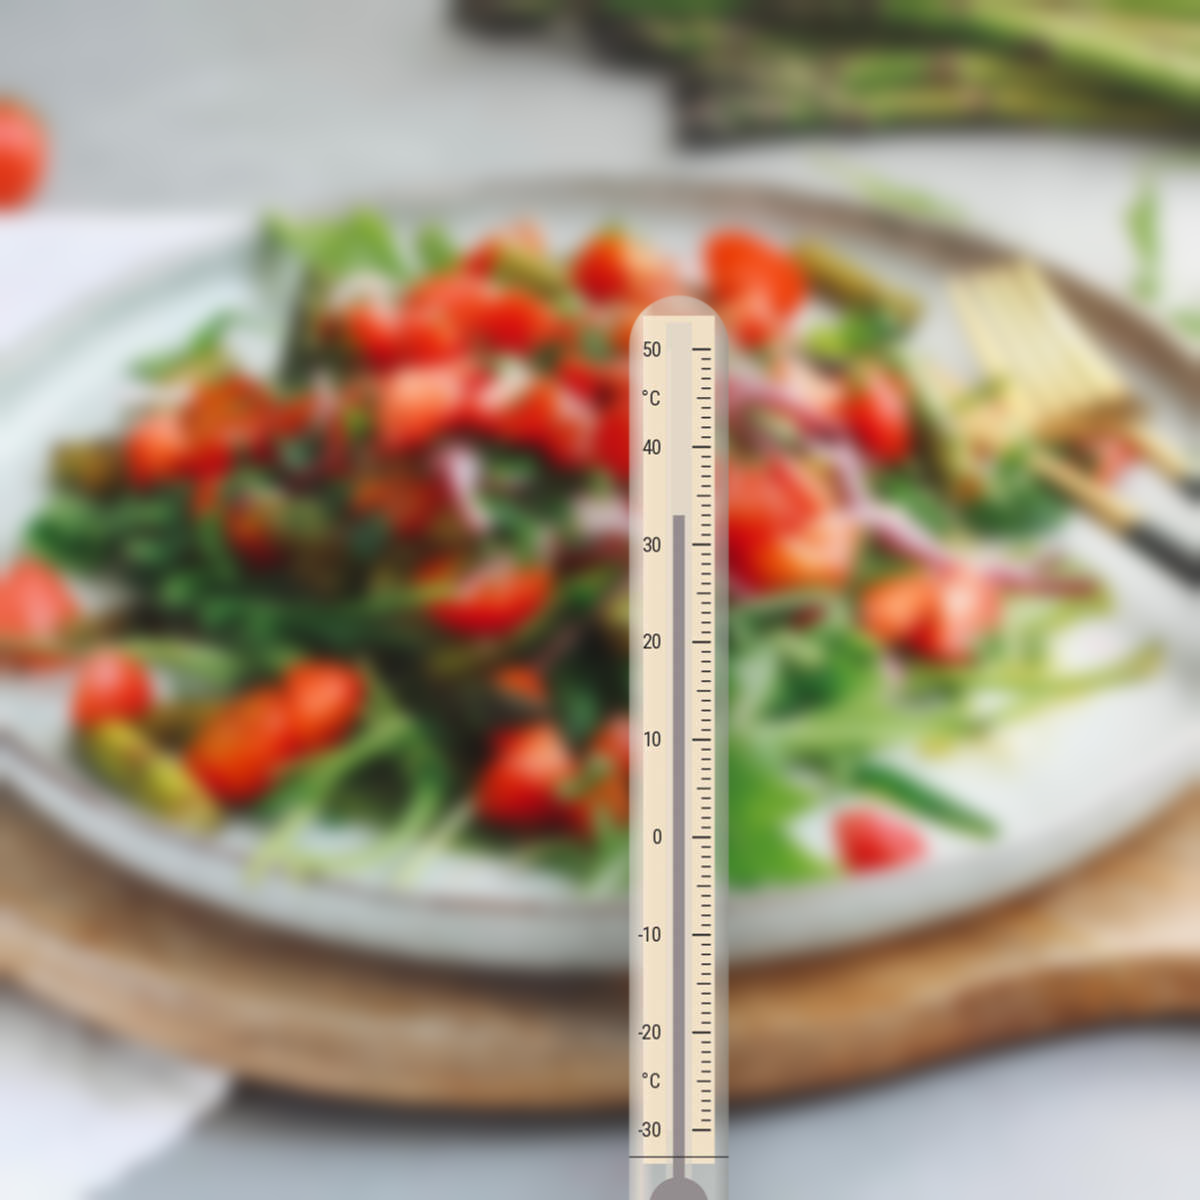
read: **33** °C
